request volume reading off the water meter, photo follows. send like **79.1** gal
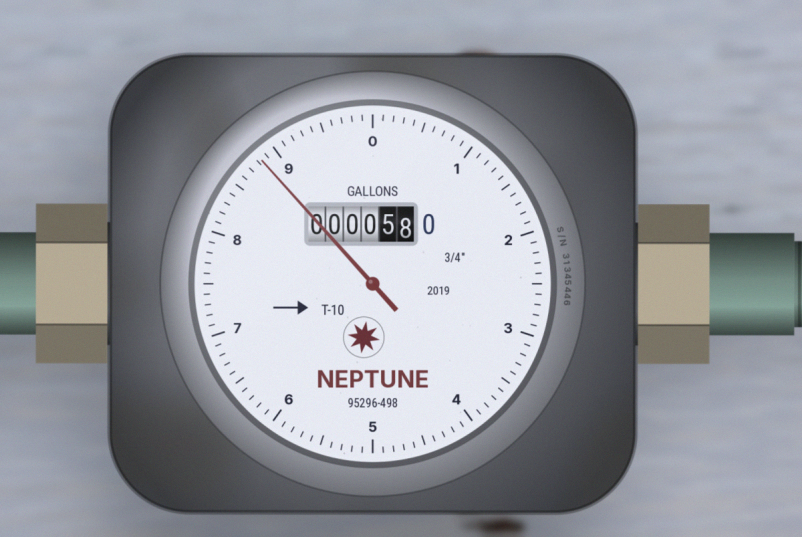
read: **578.8** gal
